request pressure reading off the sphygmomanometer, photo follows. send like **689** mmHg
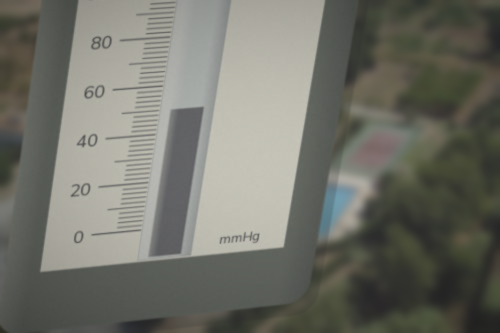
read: **50** mmHg
